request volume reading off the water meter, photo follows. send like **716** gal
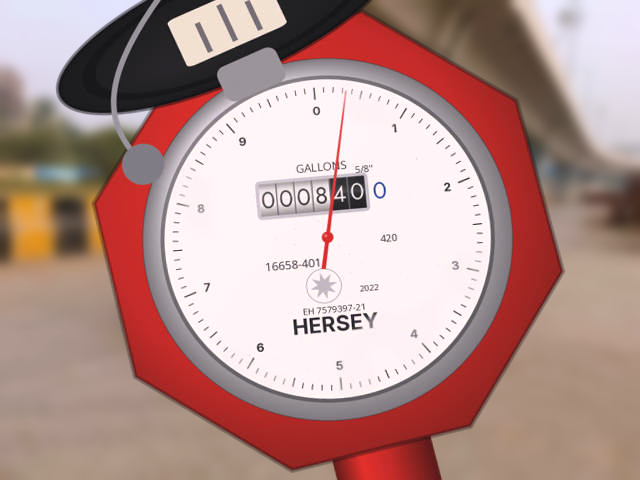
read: **8400.3** gal
